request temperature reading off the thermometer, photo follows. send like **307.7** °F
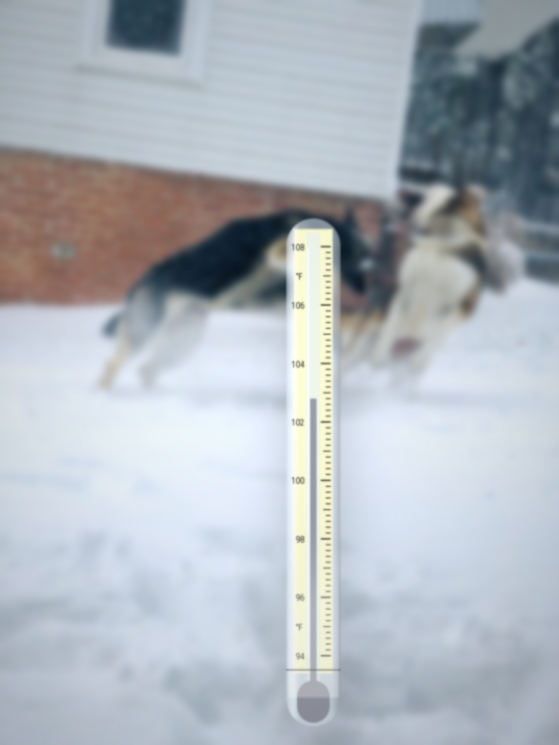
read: **102.8** °F
